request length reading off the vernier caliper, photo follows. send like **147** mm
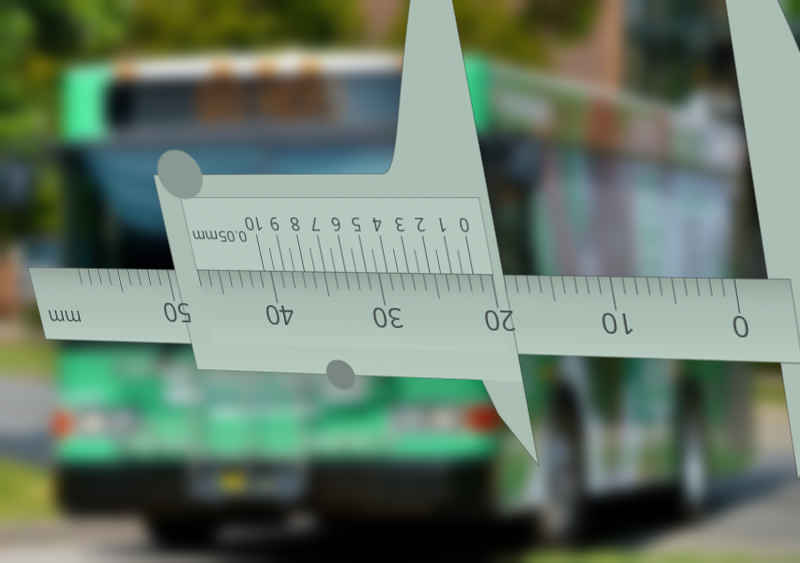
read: **21.6** mm
